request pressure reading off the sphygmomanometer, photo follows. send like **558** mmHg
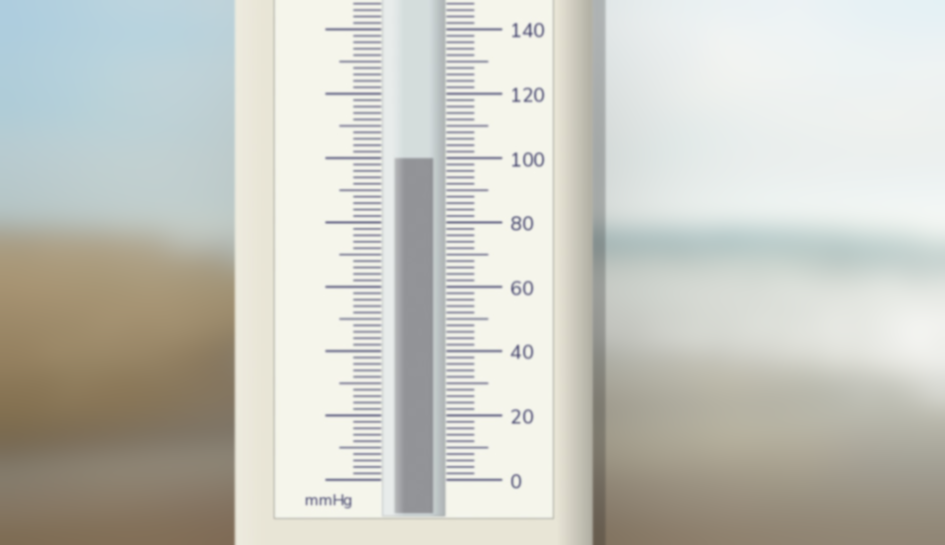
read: **100** mmHg
